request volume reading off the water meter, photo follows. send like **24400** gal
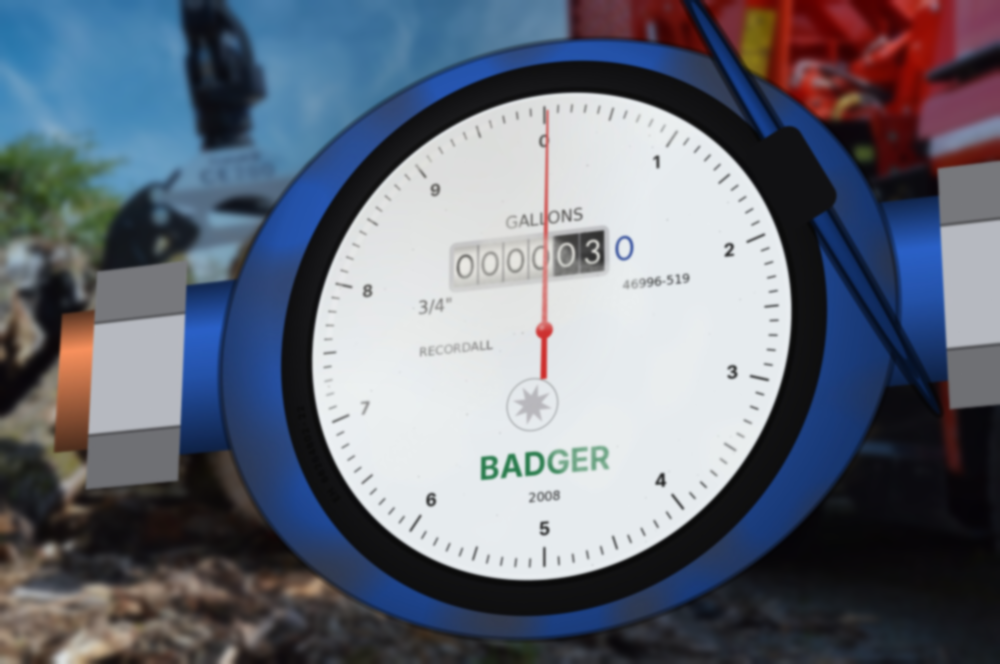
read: **30.0** gal
